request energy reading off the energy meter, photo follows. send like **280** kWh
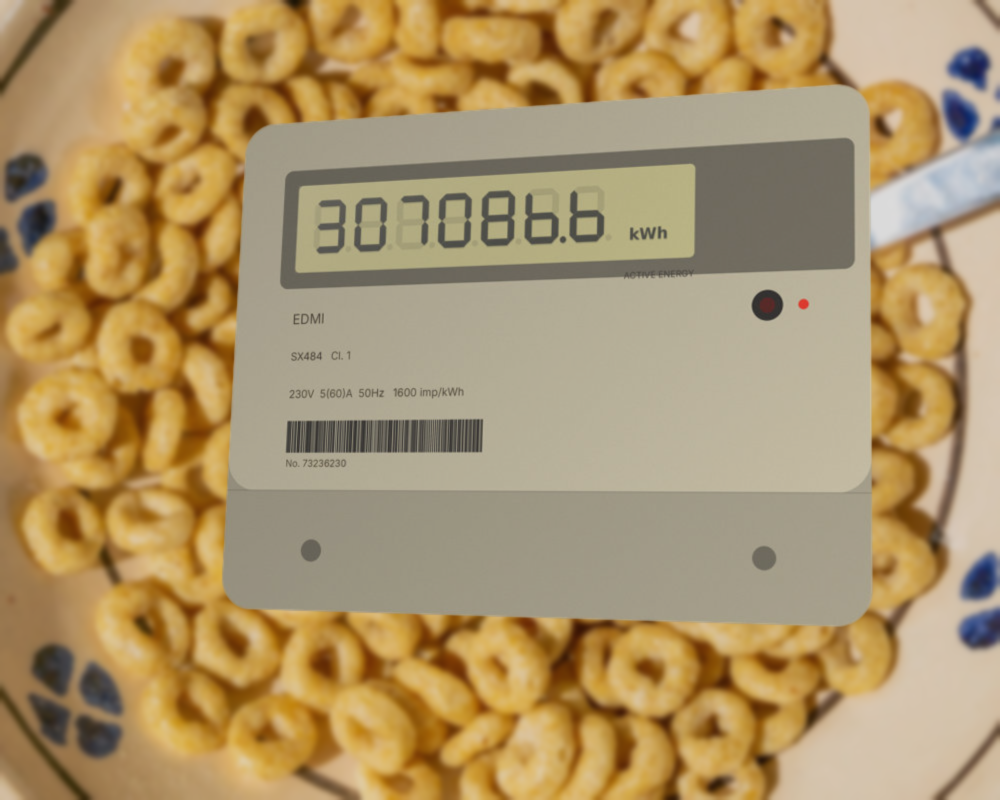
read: **307086.6** kWh
